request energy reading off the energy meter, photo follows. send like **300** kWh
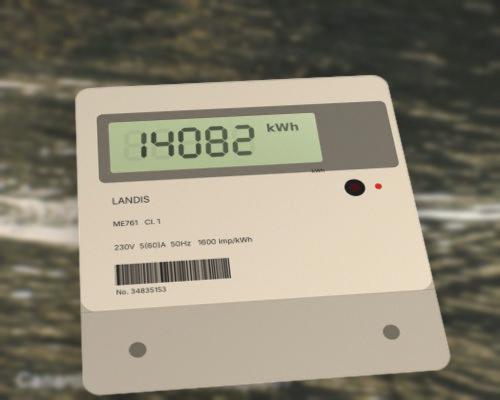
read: **14082** kWh
